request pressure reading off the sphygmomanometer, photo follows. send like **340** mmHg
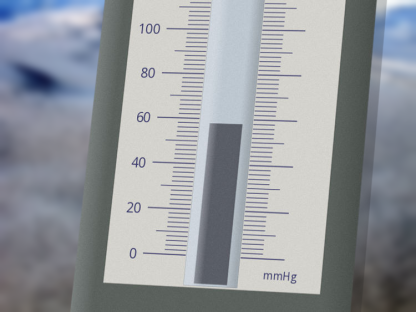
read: **58** mmHg
